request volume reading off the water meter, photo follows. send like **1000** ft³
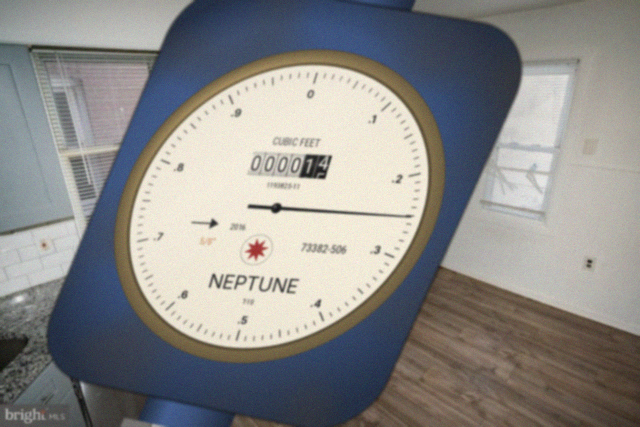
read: **14.25** ft³
